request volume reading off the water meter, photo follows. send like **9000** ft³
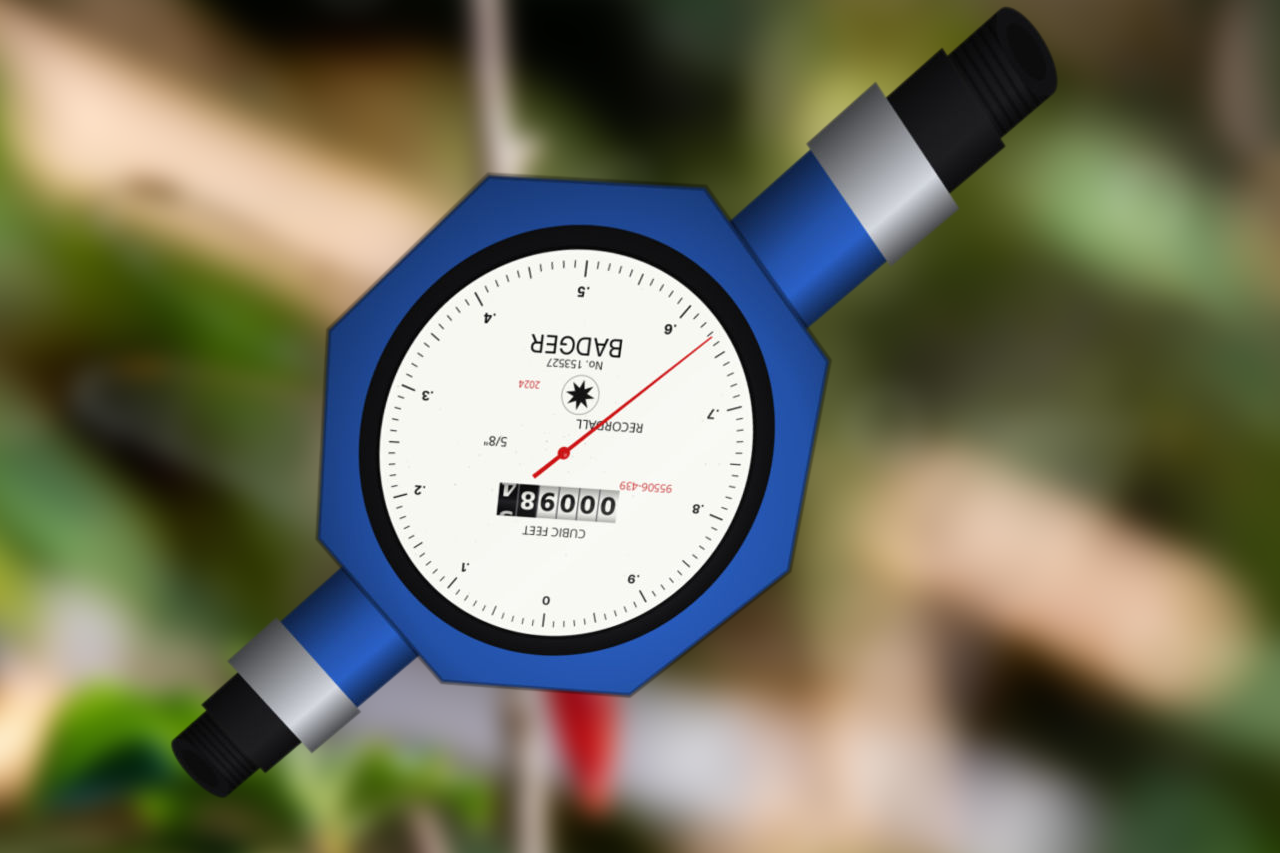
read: **983.63** ft³
